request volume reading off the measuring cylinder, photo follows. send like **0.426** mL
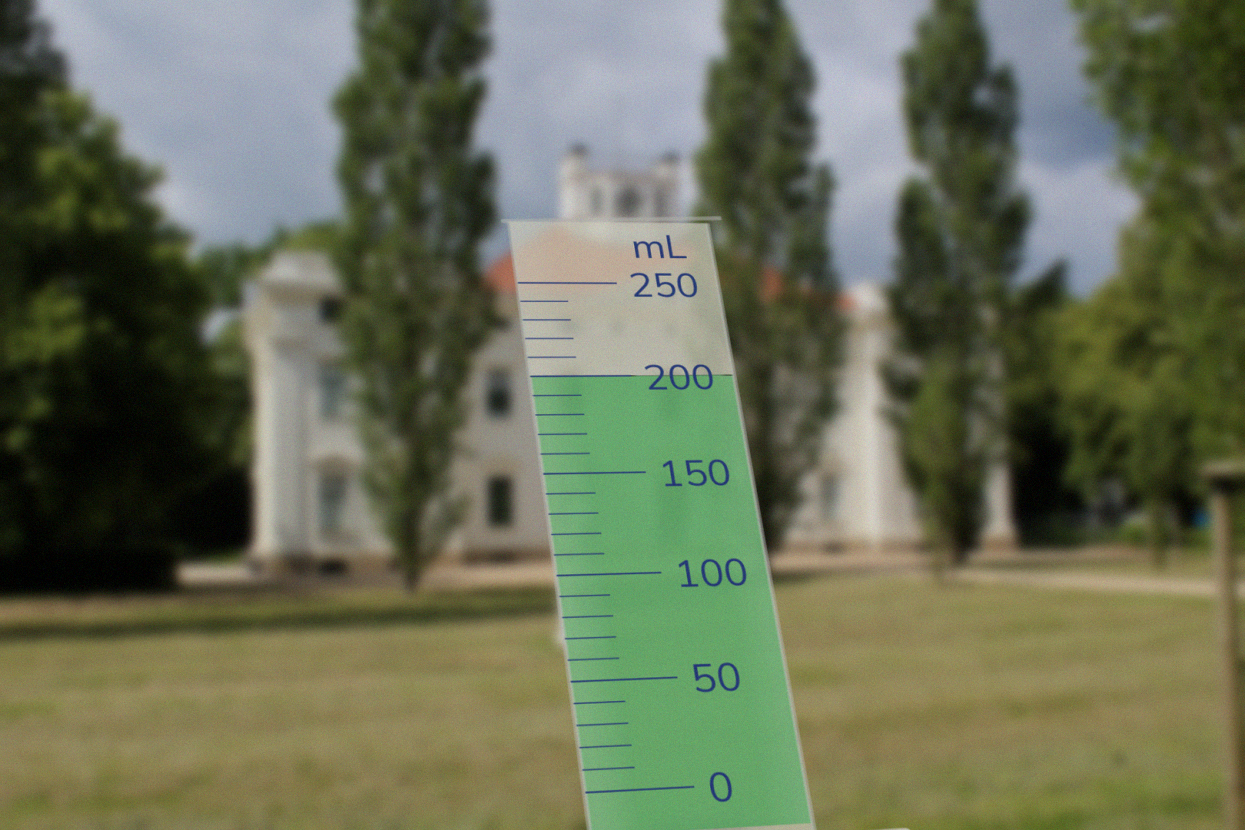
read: **200** mL
